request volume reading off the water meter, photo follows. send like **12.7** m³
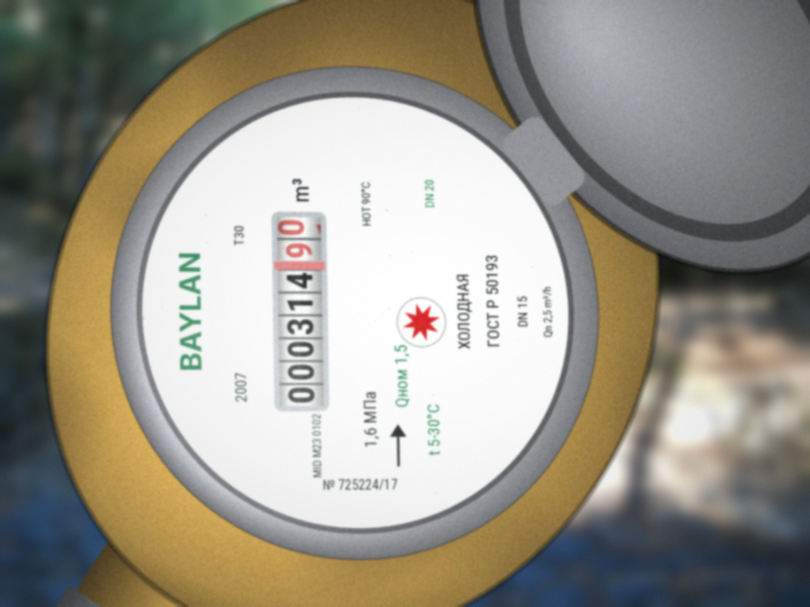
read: **314.90** m³
